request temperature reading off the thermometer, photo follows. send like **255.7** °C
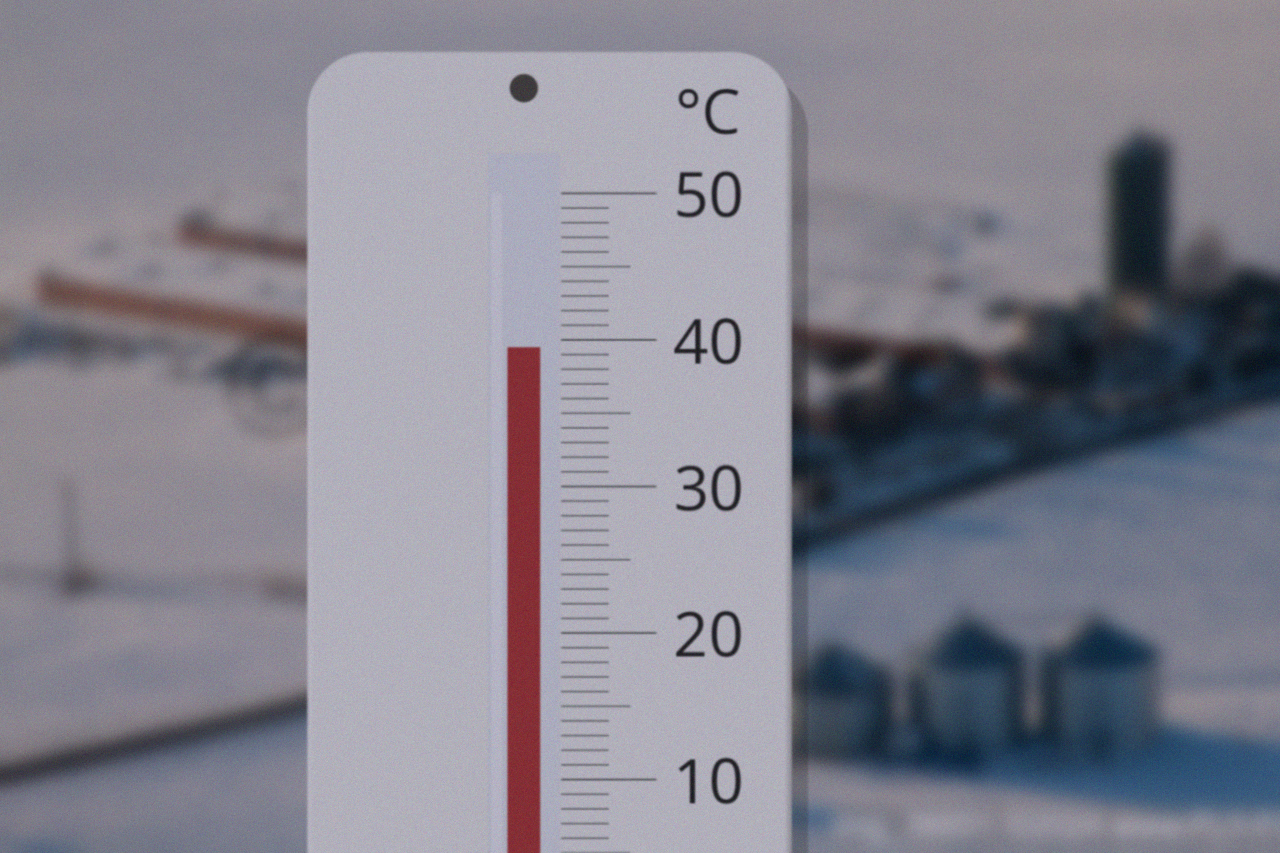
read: **39.5** °C
